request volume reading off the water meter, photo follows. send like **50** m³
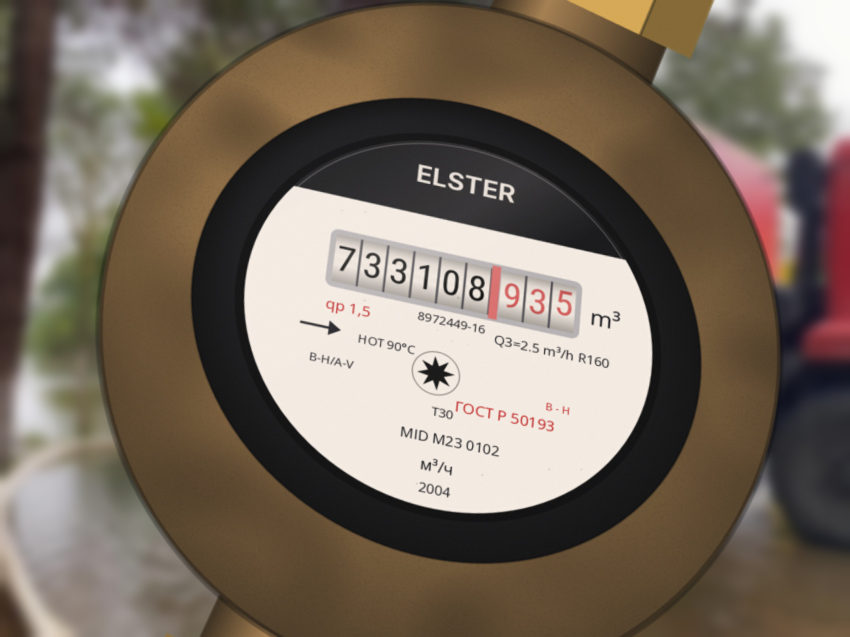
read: **733108.935** m³
